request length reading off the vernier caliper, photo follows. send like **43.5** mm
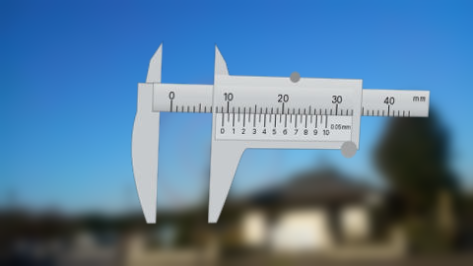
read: **9.2** mm
